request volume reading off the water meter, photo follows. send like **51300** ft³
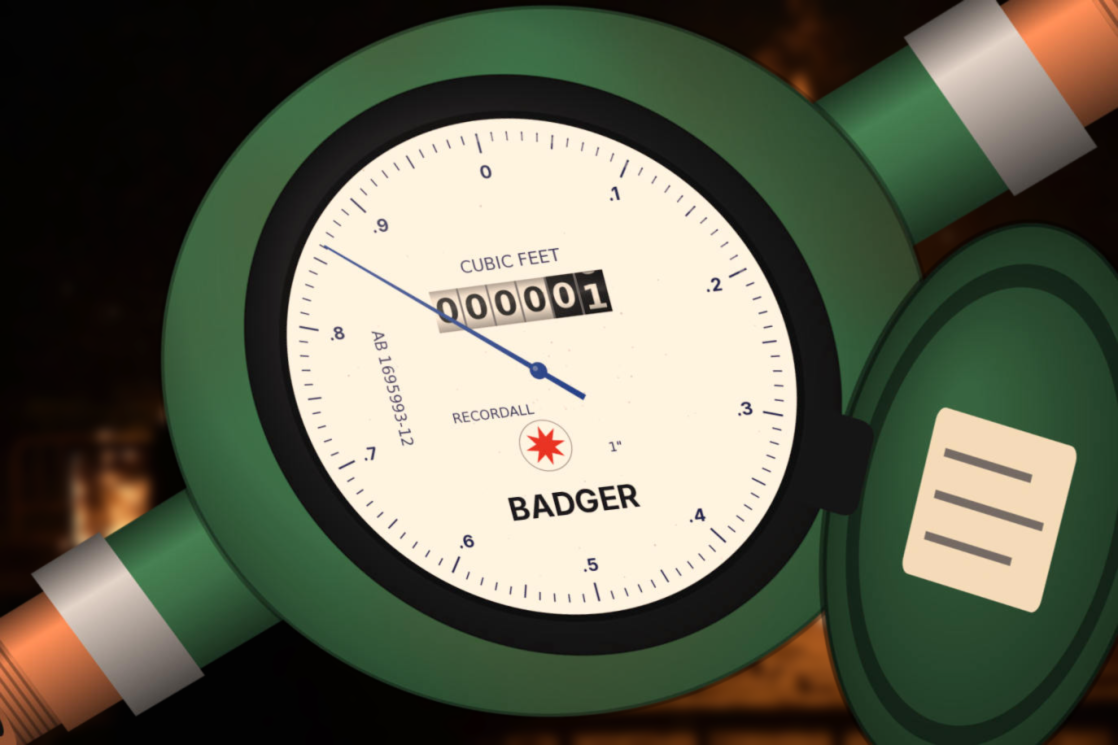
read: **0.86** ft³
